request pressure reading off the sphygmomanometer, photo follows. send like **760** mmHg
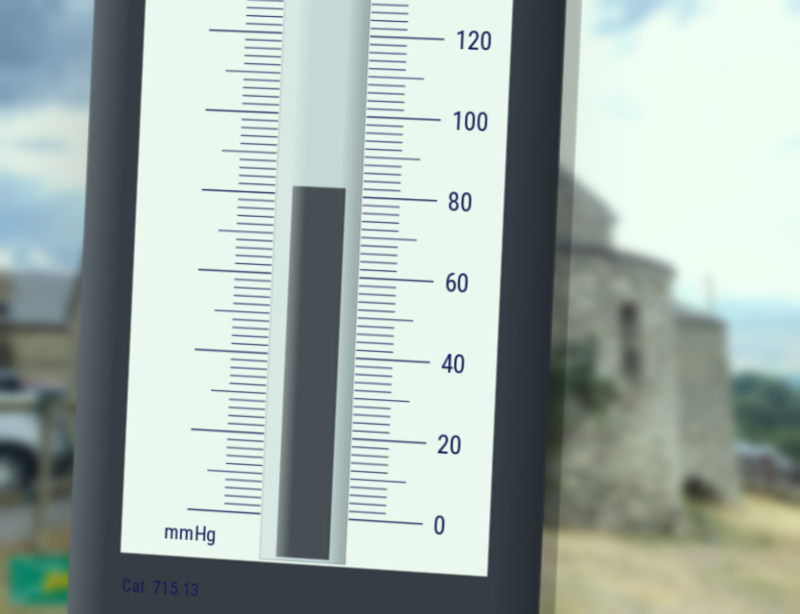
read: **82** mmHg
